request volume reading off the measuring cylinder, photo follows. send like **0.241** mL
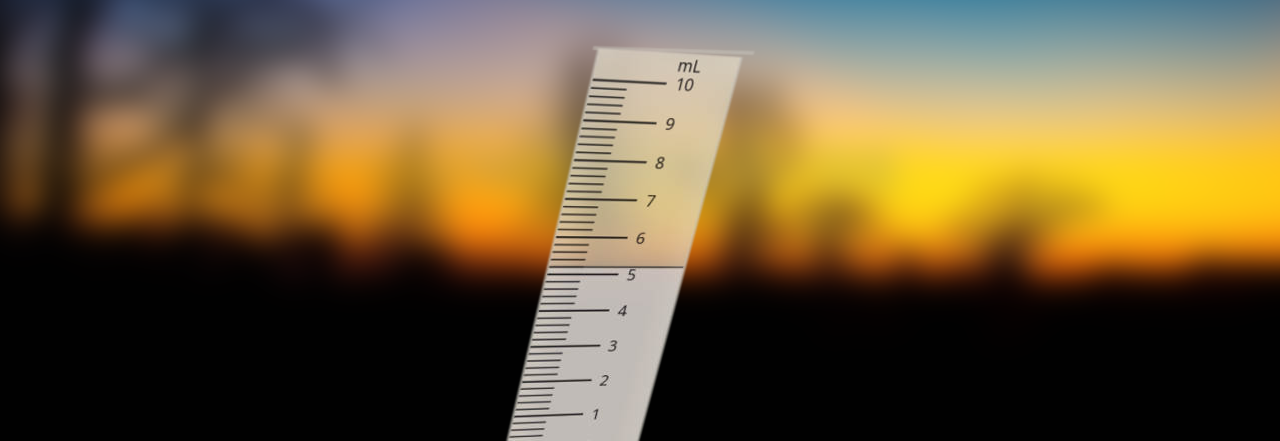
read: **5.2** mL
